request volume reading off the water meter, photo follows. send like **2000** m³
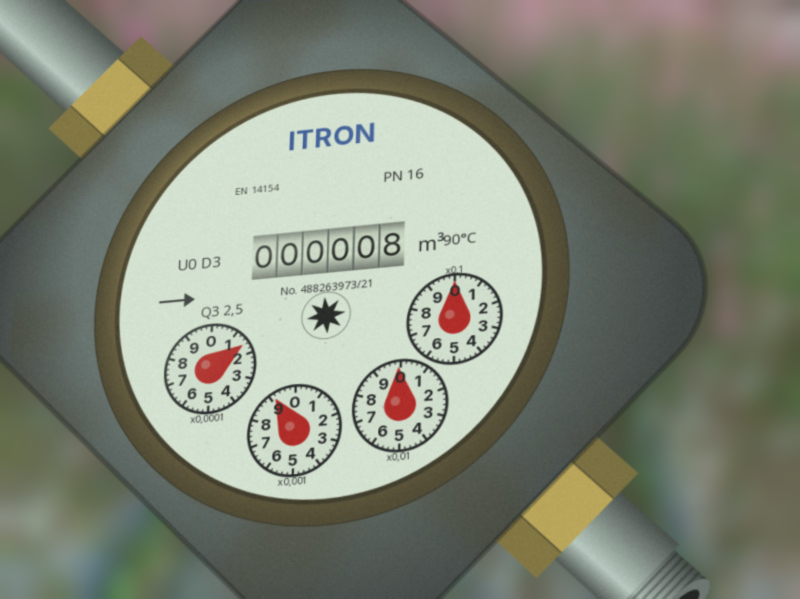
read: **7.9991** m³
